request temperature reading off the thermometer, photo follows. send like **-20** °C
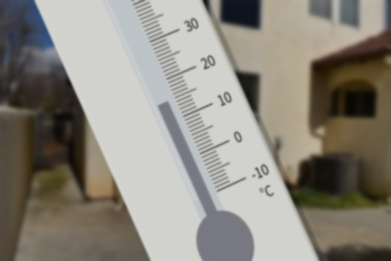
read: **15** °C
